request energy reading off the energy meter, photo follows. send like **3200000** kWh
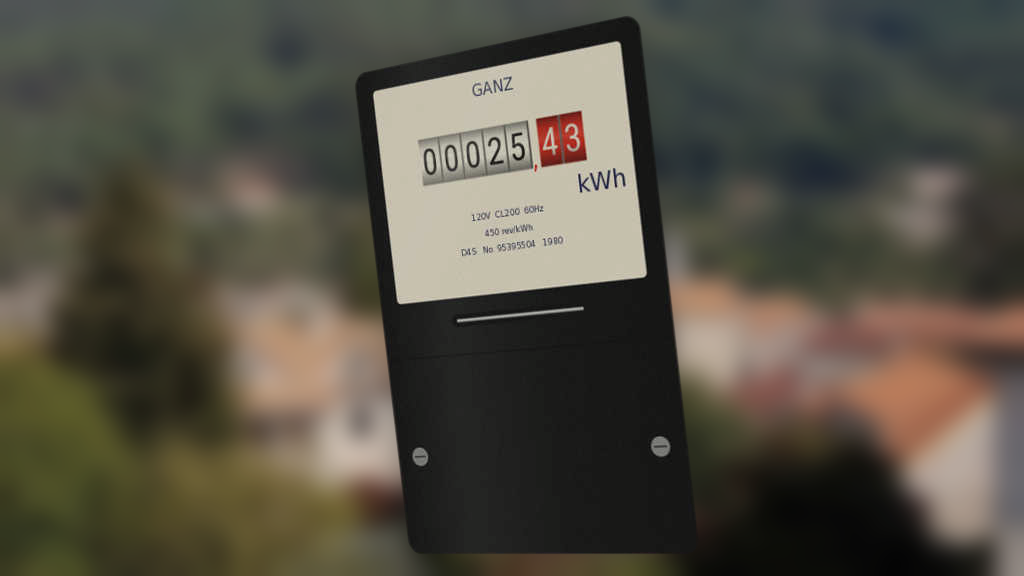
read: **25.43** kWh
